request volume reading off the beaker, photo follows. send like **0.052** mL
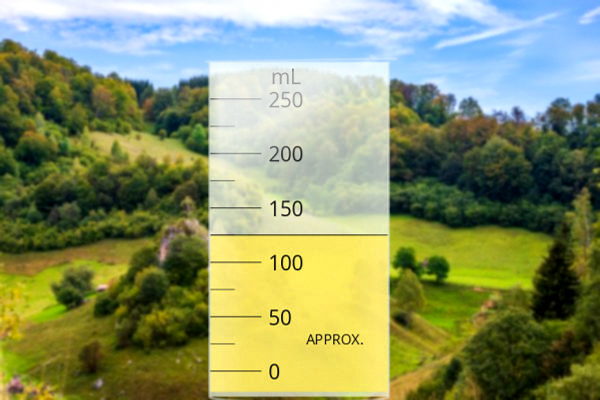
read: **125** mL
